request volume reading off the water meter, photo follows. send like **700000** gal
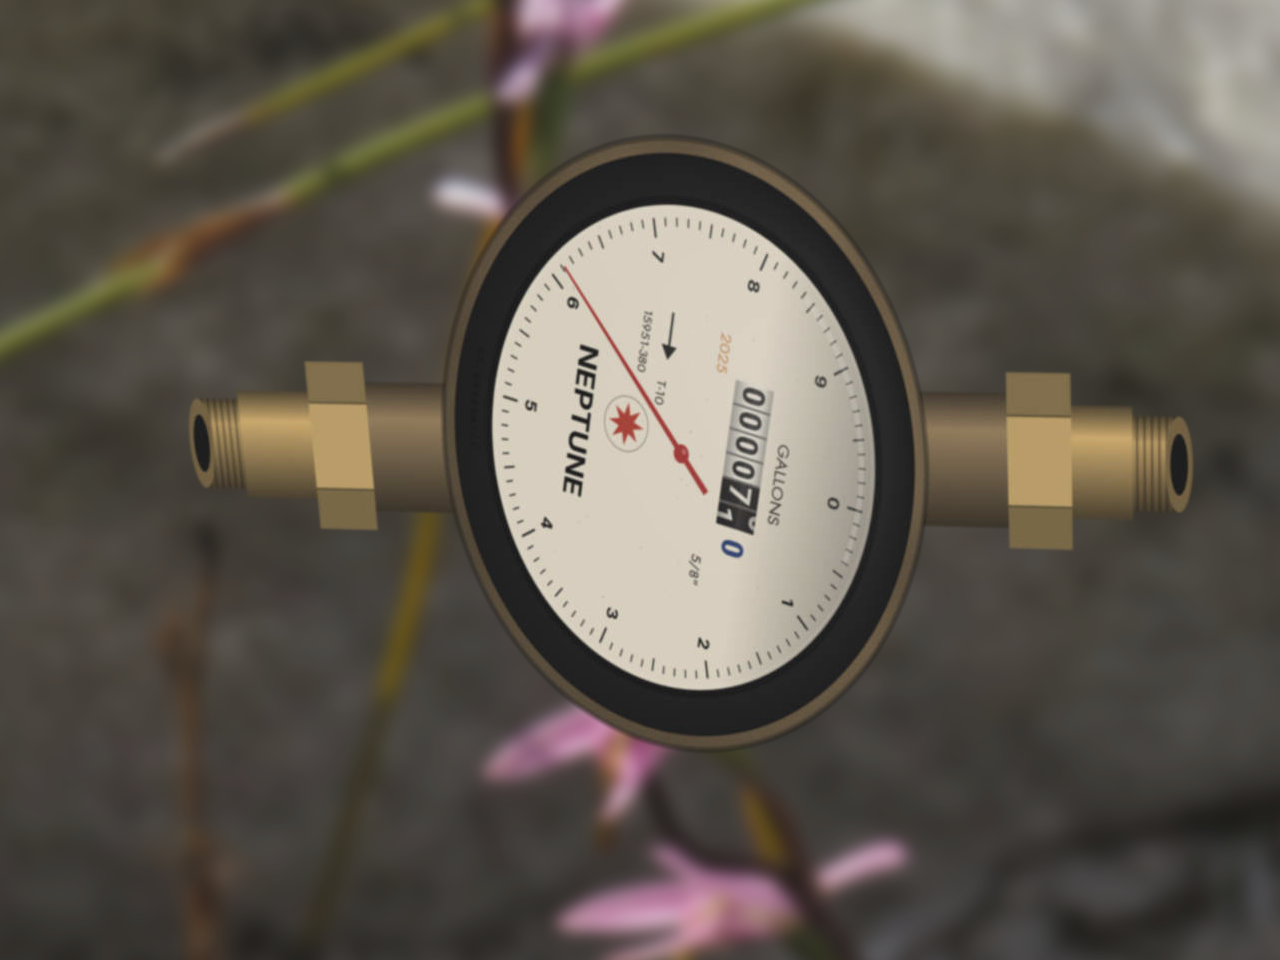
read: **706.1** gal
